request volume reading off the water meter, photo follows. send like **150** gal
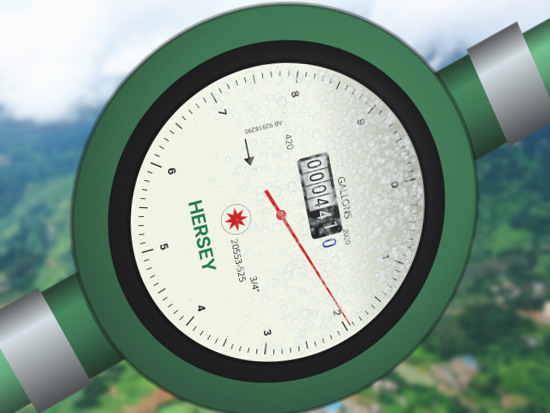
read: **4411.9** gal
